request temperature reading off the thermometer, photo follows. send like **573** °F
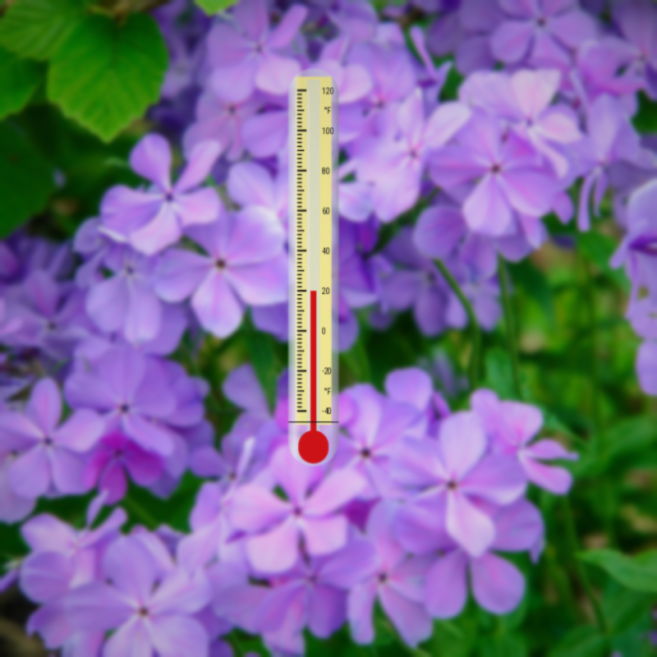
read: **20** °F
